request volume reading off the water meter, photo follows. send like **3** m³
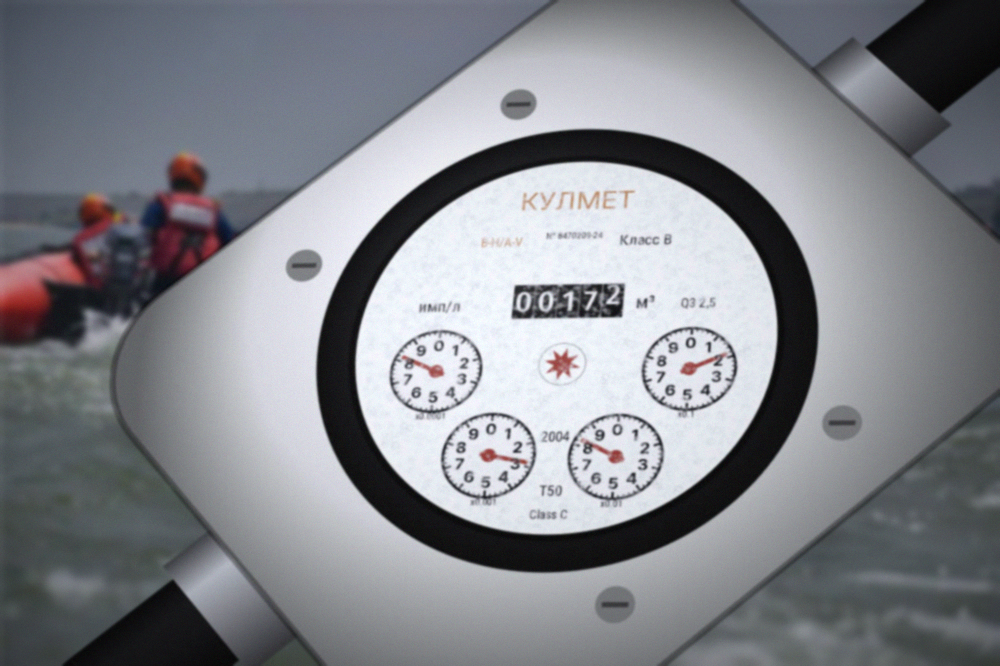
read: **172.1828** m³
